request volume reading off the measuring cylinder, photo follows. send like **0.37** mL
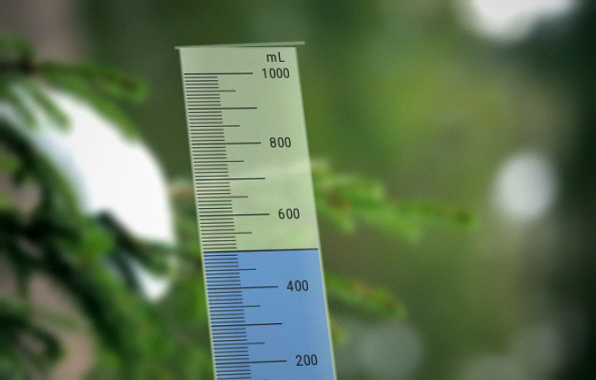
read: **500** mL
